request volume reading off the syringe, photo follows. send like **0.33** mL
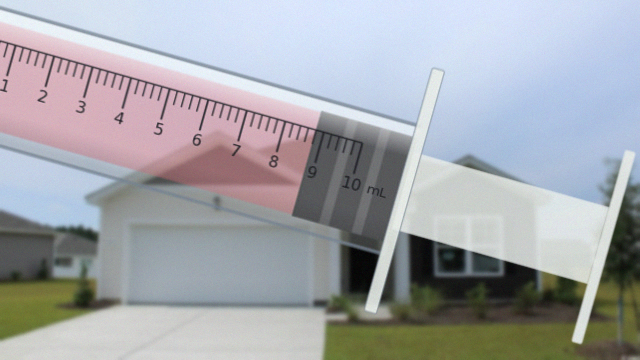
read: **8.8** mL
